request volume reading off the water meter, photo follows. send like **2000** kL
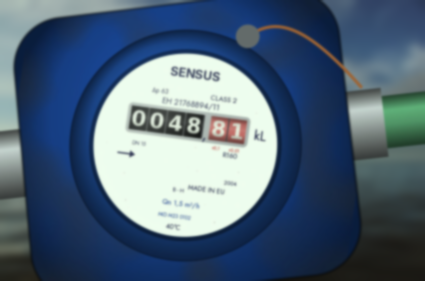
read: **48.81** kL
